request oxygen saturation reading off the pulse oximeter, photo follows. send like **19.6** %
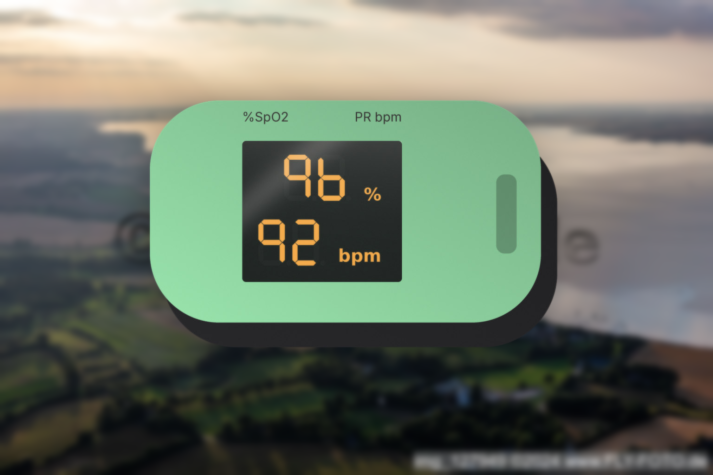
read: **96** %
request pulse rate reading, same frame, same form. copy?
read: **92** bpm
